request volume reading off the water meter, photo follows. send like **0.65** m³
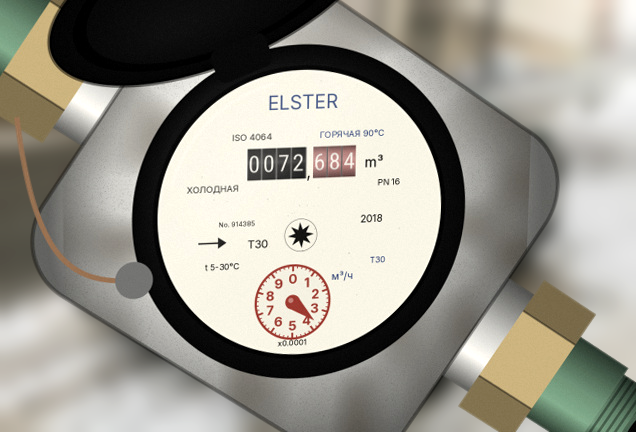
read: **72.6843** m³
